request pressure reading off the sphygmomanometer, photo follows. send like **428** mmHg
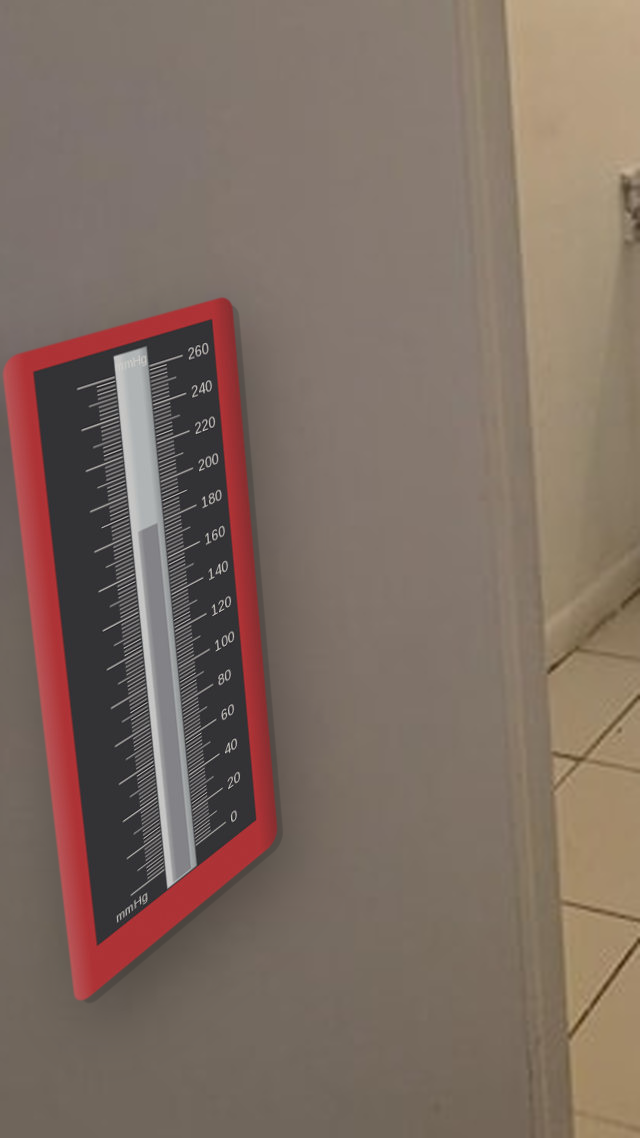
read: **180** mmHg
